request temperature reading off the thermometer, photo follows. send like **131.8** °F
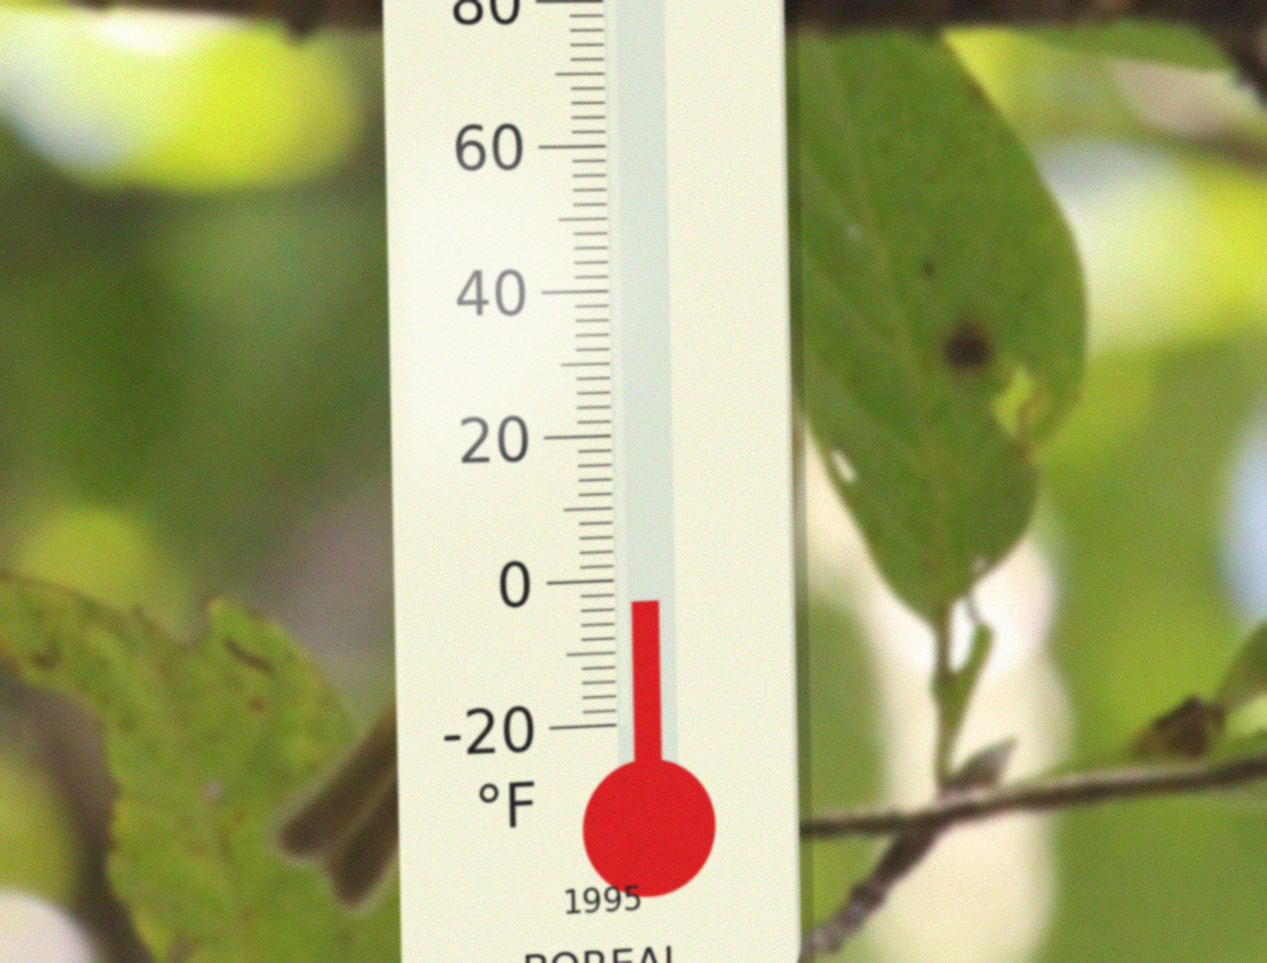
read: **-3** °F
